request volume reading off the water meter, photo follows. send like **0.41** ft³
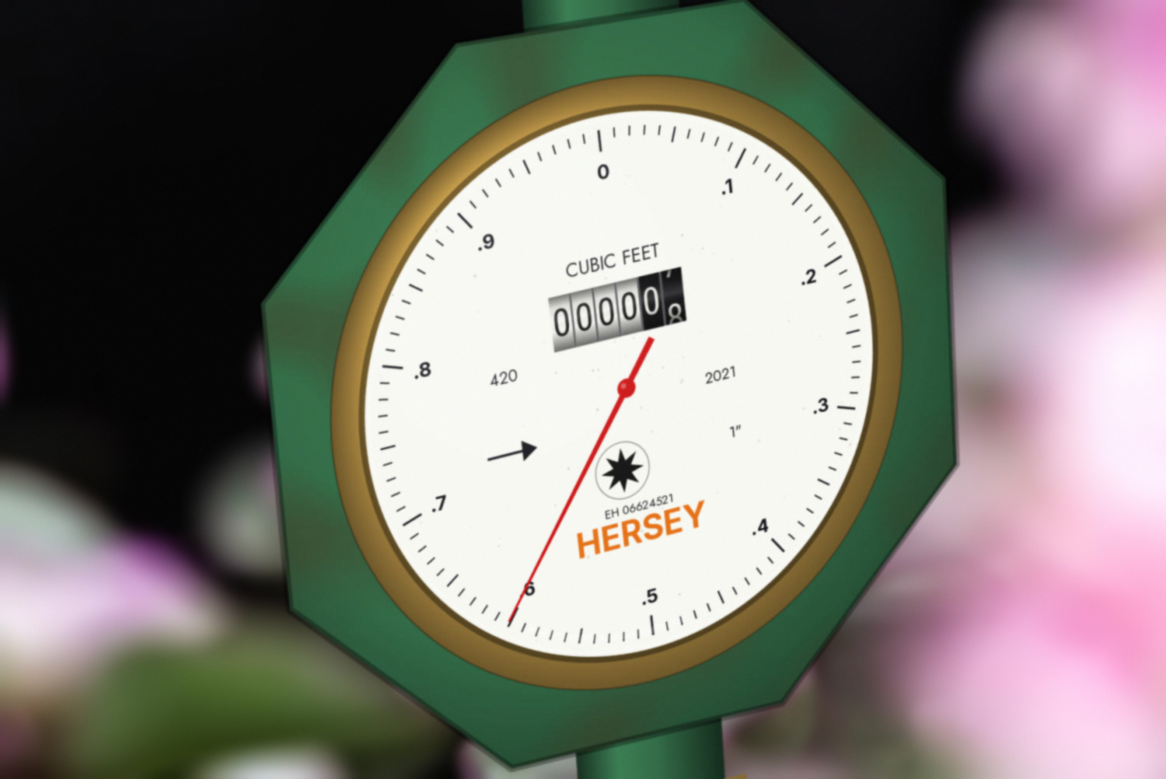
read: **7.60** ft³
